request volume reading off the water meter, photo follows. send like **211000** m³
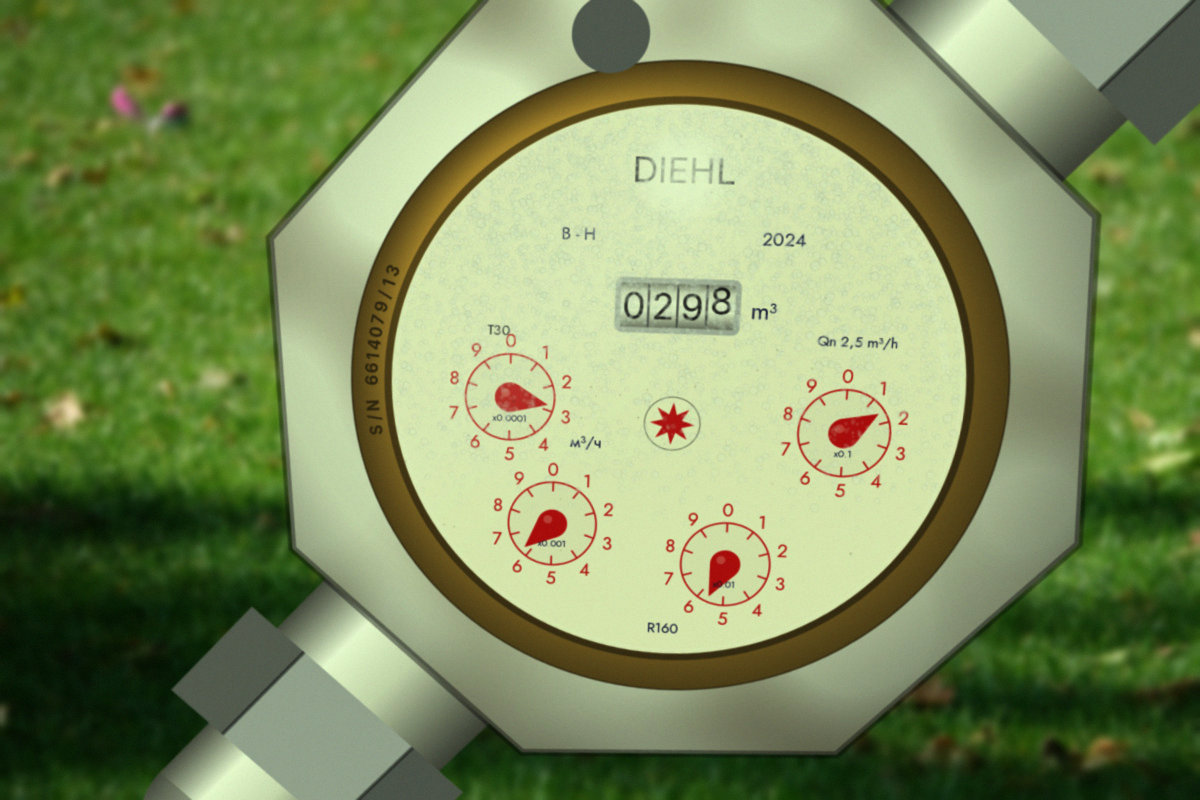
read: **298.1562** m³
